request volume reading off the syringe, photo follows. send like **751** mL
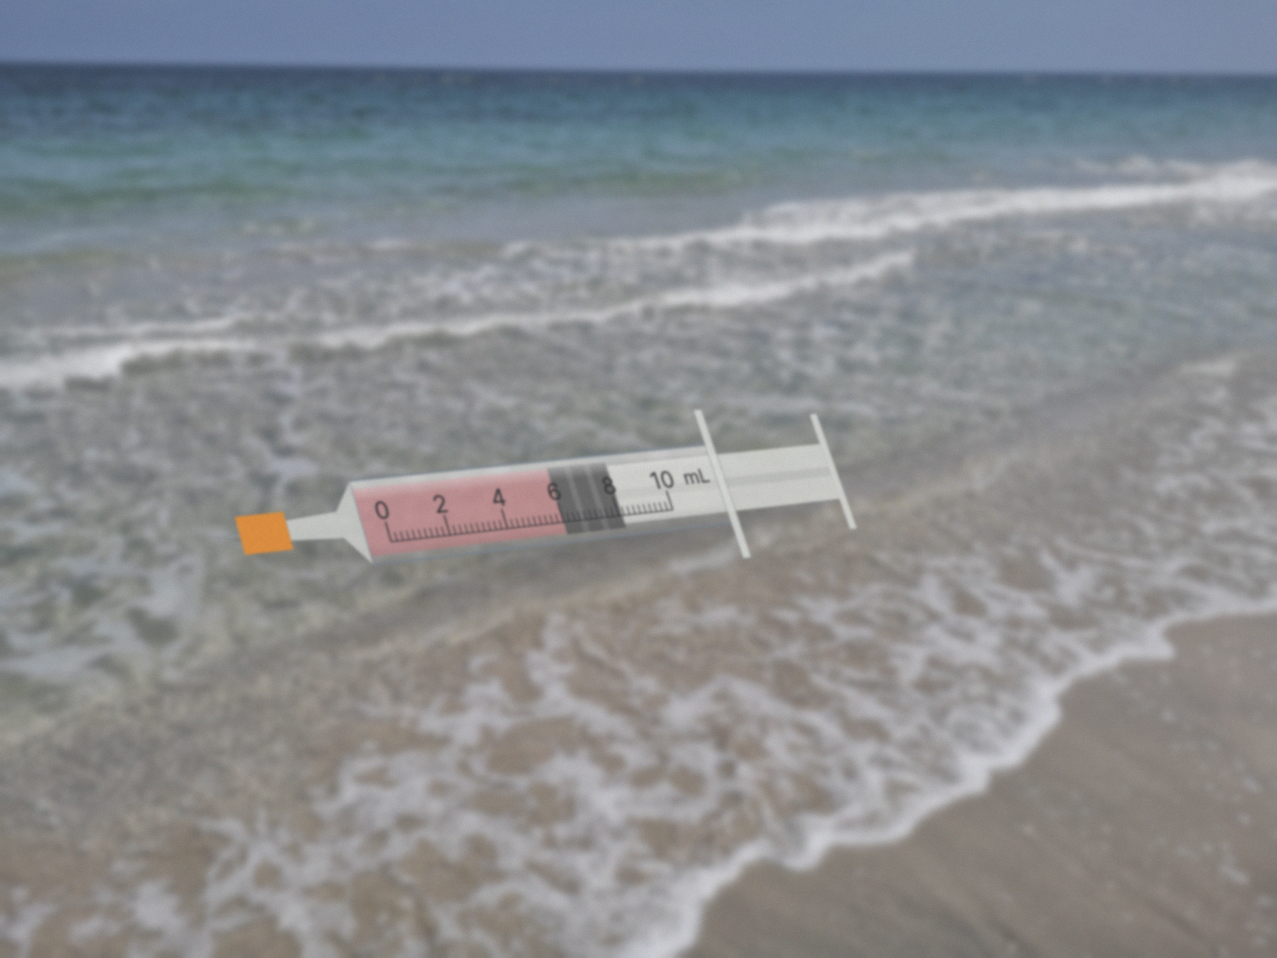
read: **6** mL
